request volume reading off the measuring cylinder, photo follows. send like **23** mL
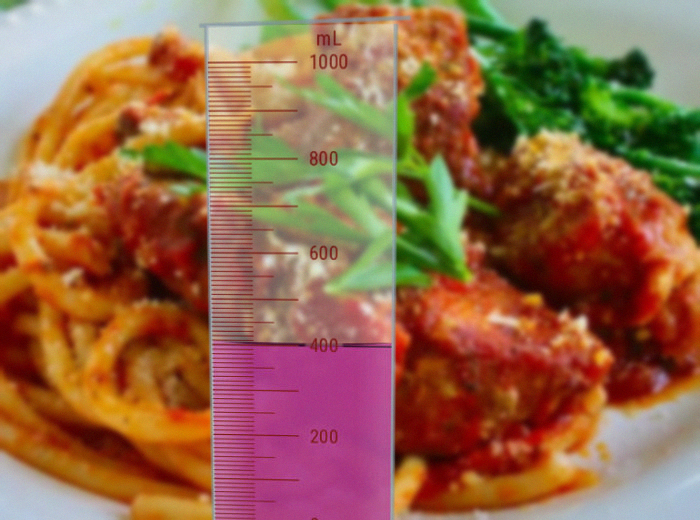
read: **400** mL
